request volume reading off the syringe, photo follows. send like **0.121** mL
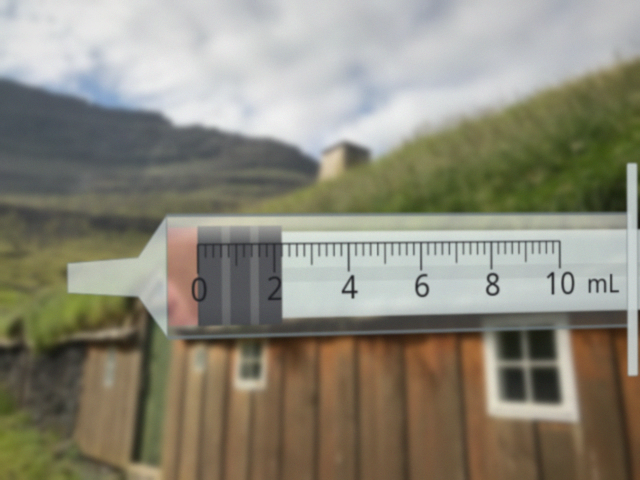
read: **0** mL
